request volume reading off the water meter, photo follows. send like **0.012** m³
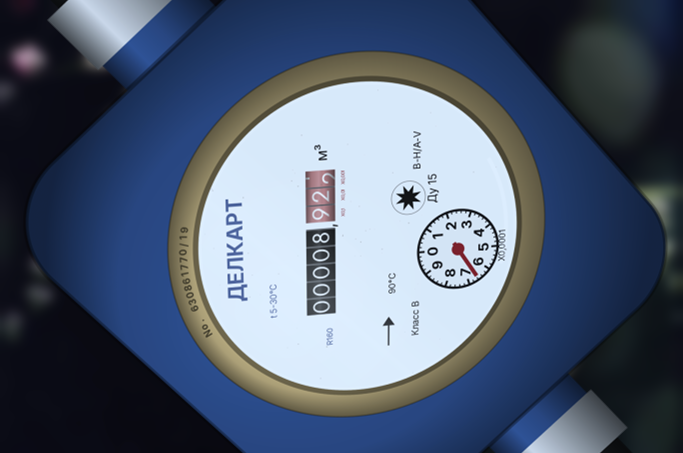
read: **8.9216** m³
